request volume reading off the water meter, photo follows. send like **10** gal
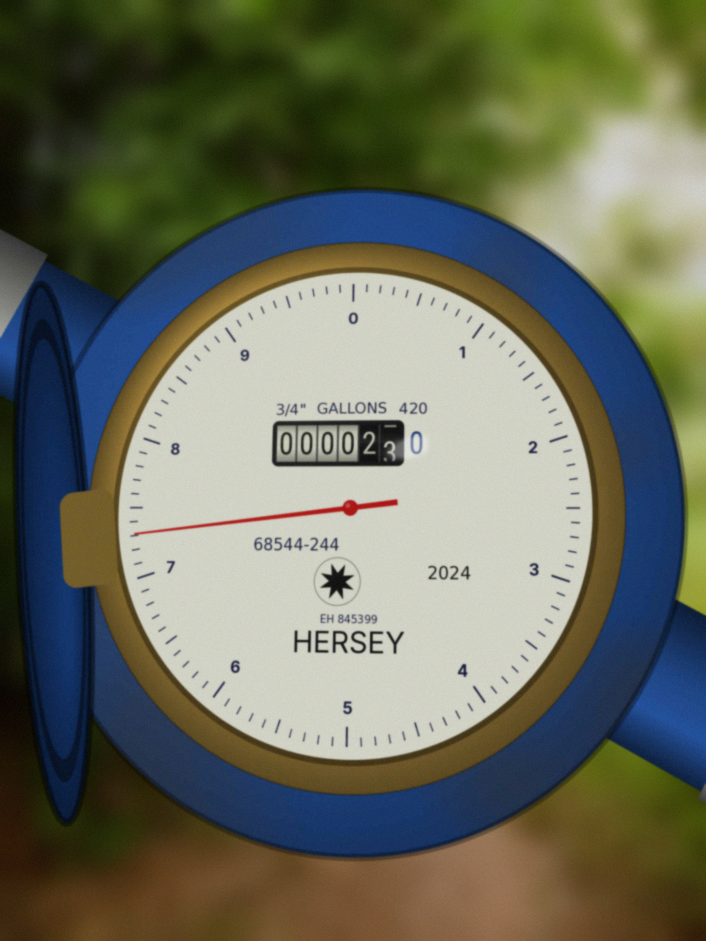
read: **227.3** gal
